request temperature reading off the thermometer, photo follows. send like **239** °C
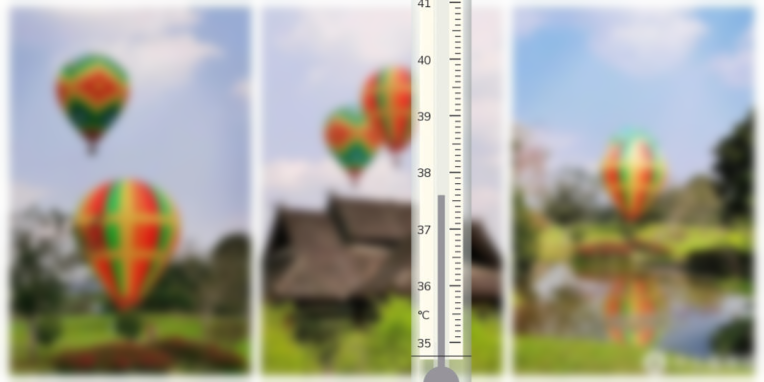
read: **37.6** °C
